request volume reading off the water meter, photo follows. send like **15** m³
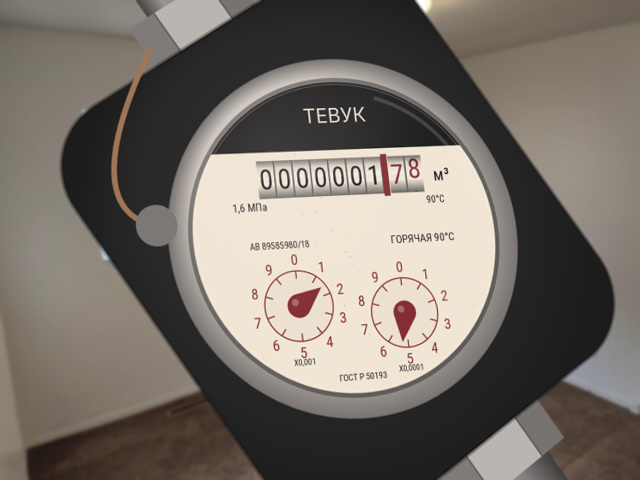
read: **1.7815** m³
